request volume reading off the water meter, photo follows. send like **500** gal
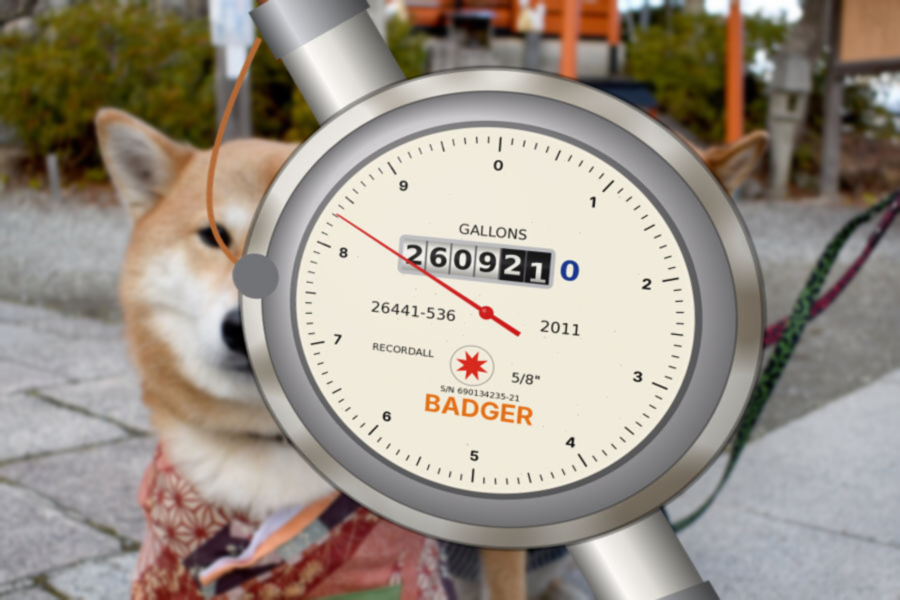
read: **2609208.3** gal
